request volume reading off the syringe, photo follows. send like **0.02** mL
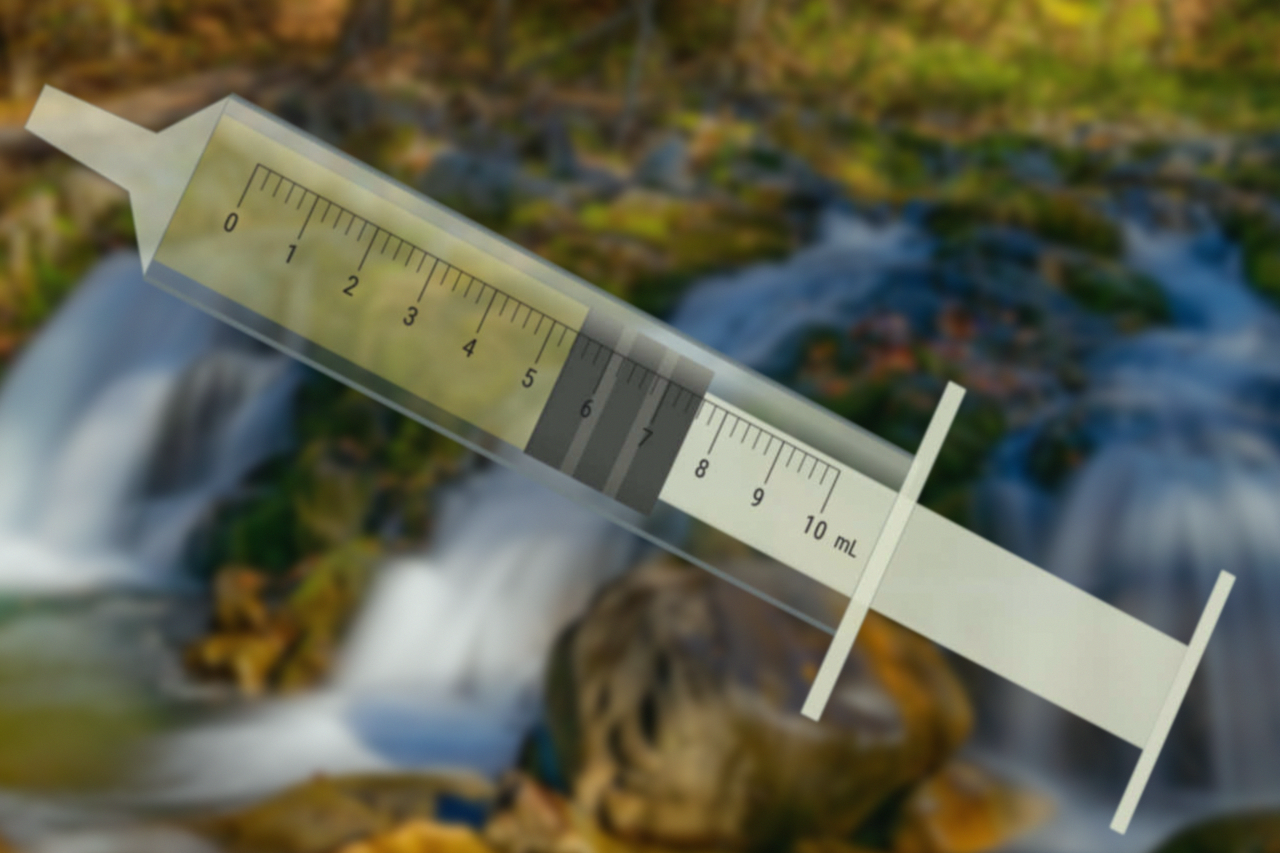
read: **5.4** mL
